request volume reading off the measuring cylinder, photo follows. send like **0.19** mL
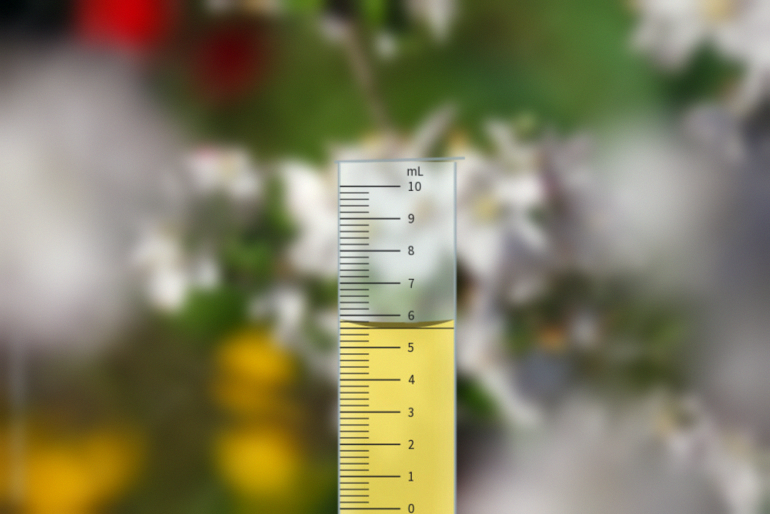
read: **5.6** mL
